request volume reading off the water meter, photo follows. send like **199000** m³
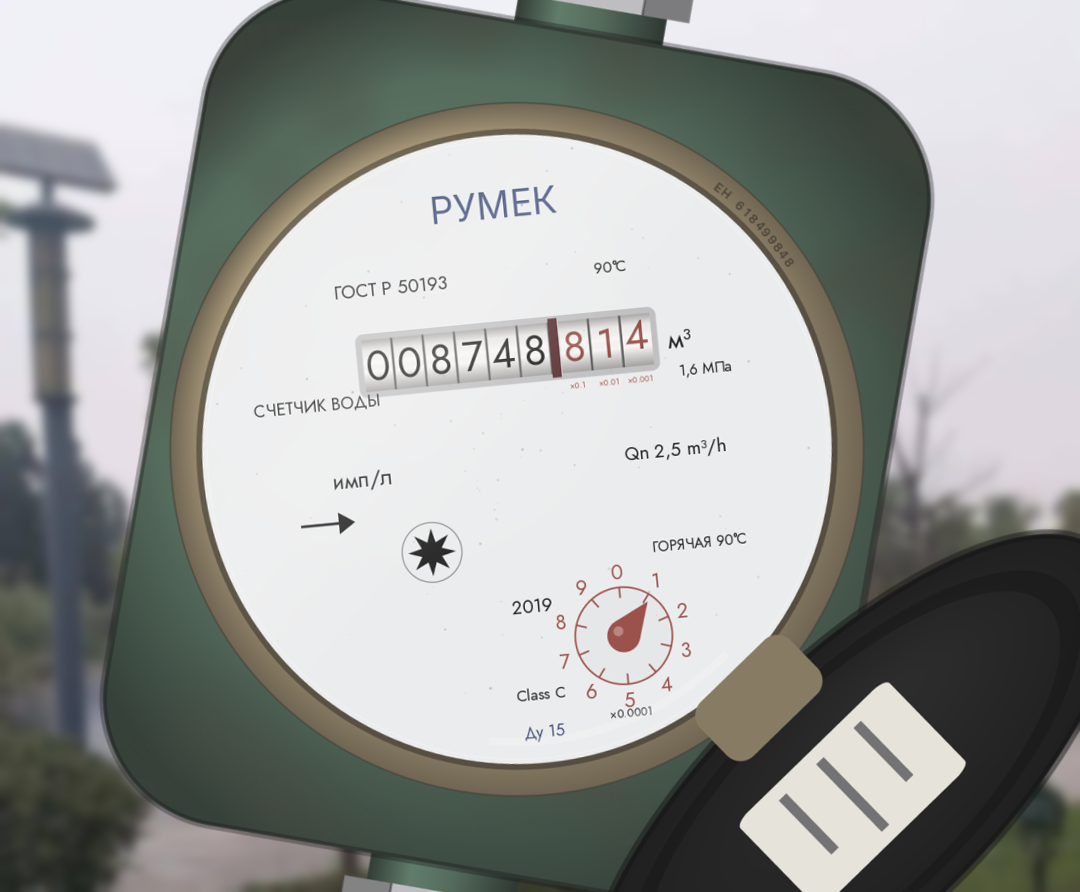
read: **8748.8141** m³
